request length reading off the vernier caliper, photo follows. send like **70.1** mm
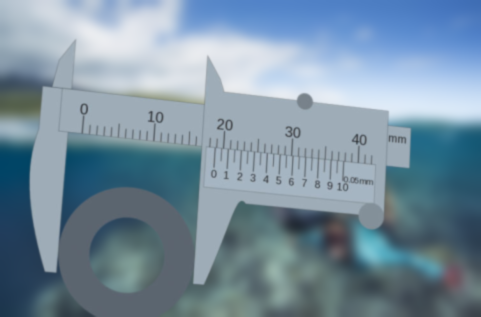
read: **18.8** mm
